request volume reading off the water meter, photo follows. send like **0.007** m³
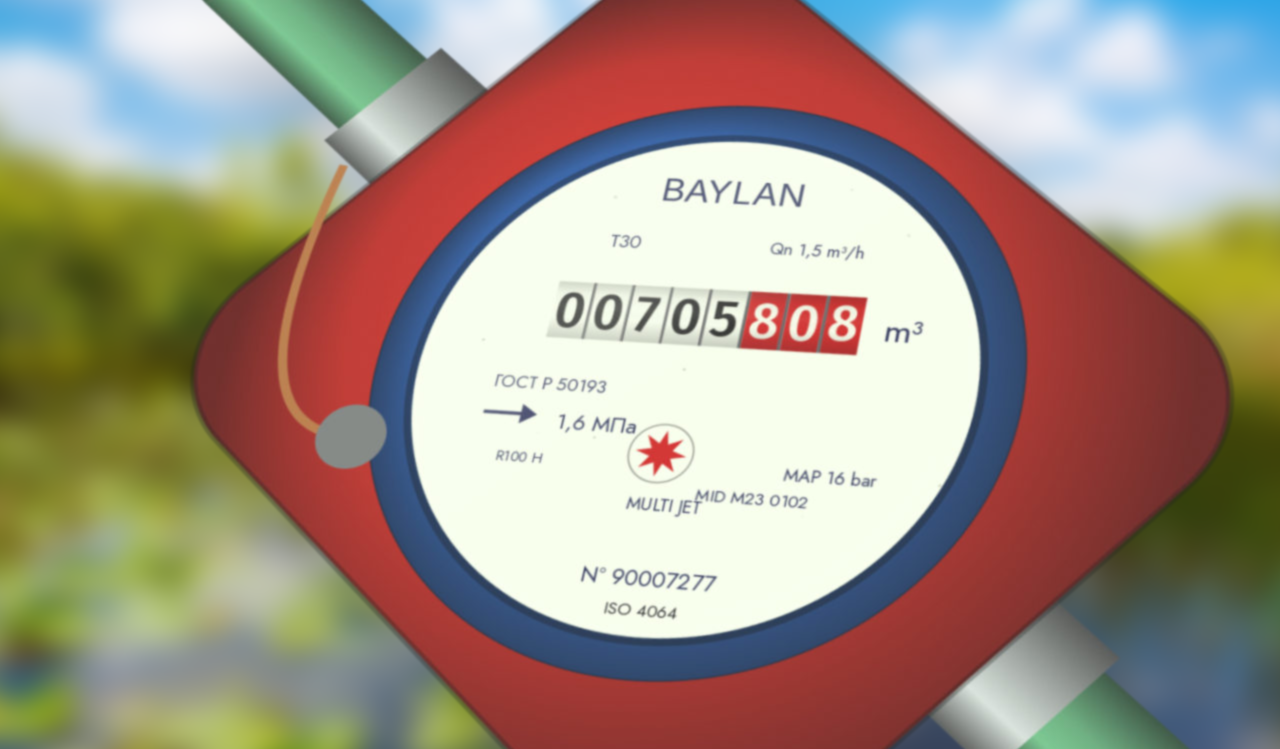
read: **705.808** m³
